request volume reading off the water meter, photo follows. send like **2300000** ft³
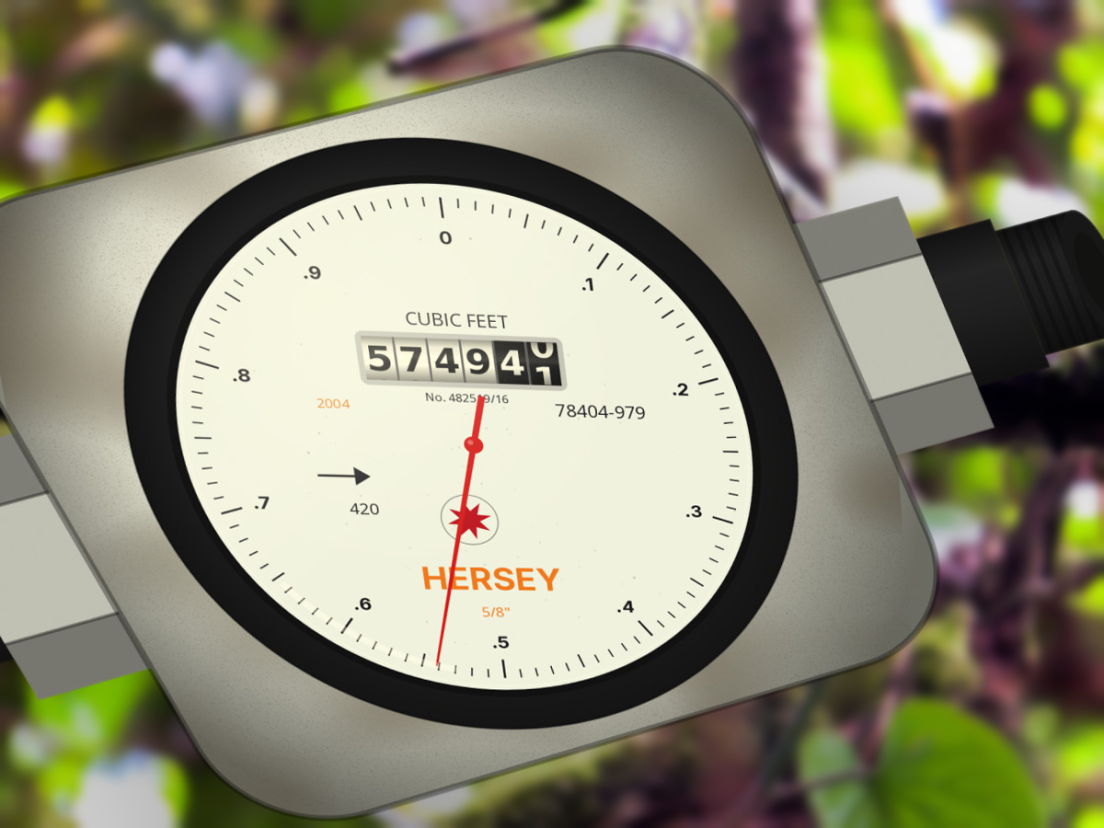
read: **574940.54** ft³
